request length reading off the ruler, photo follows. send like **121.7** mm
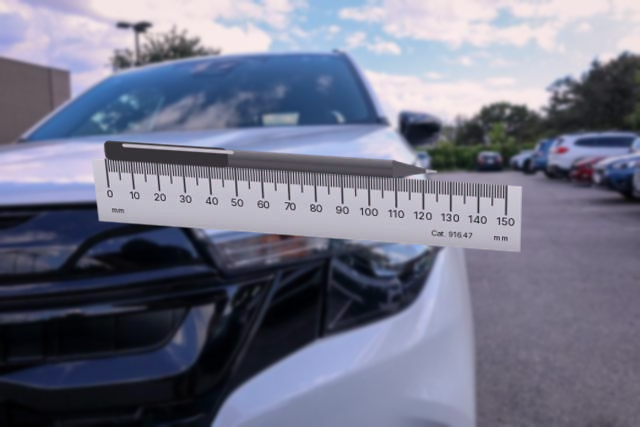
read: **125** mm
